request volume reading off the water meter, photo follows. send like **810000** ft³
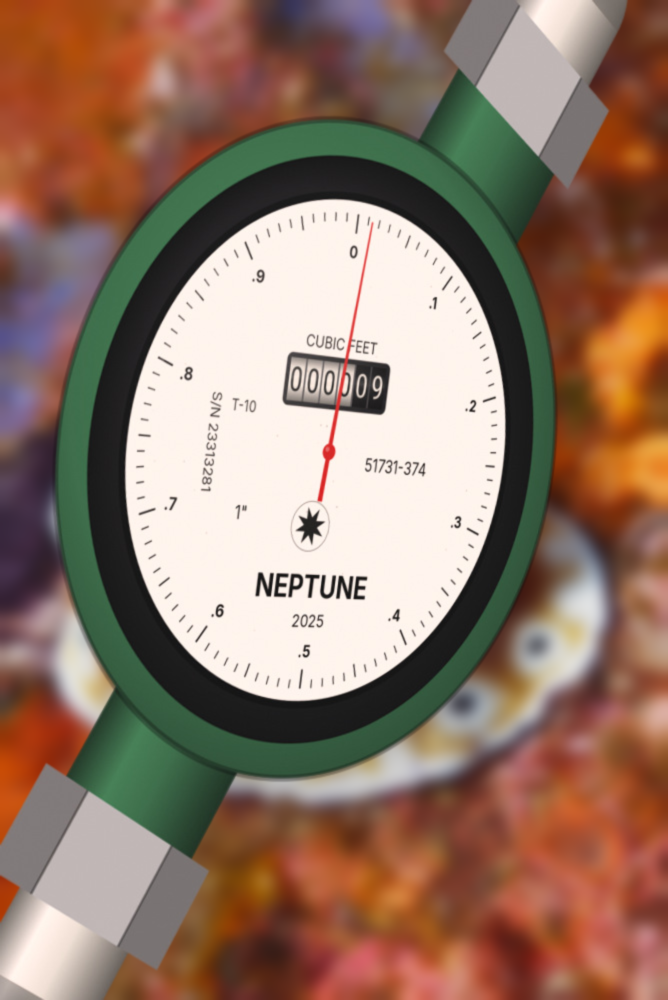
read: **9.01** ft³
